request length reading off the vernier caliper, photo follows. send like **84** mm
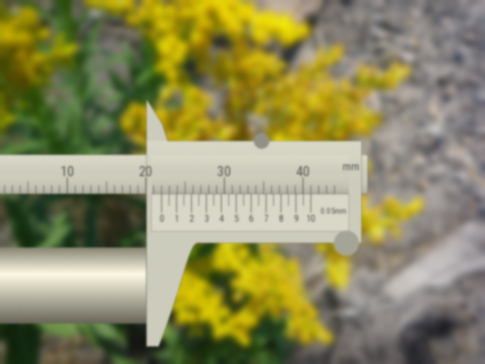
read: **22.0** mm
